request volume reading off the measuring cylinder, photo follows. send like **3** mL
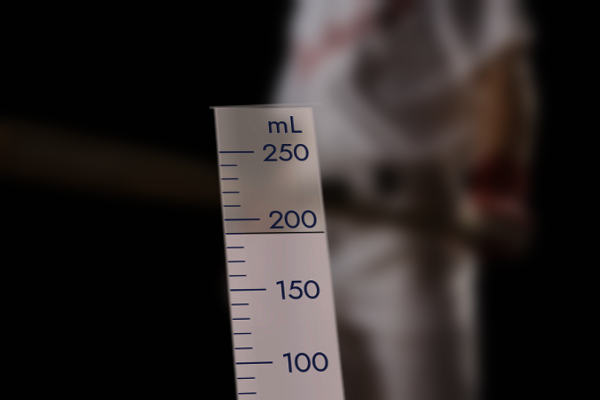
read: **190** mL
